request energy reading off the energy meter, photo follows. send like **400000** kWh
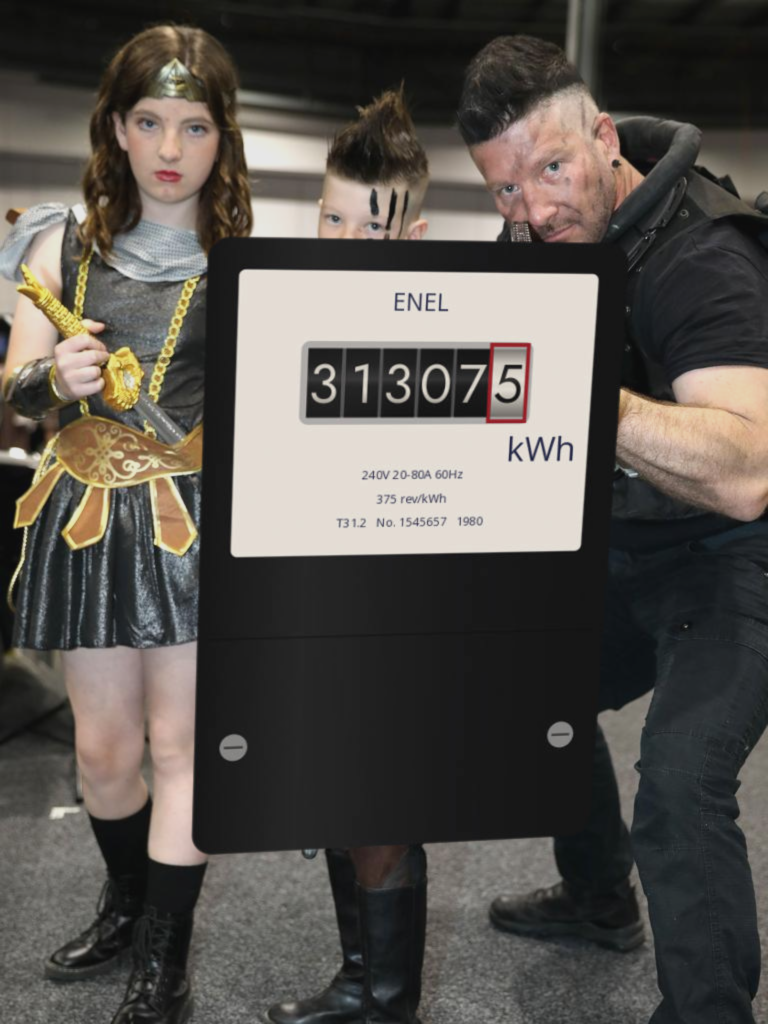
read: **31307.5** kWh
